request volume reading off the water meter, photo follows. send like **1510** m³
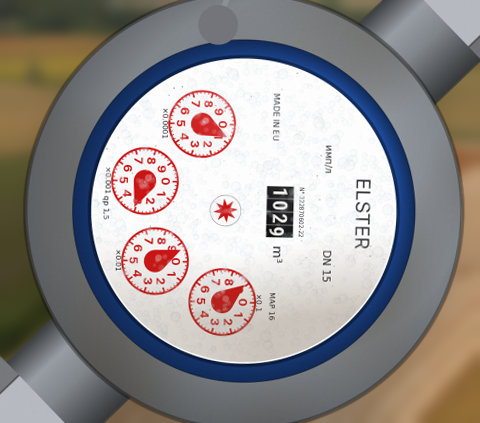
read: **1028.8930** m³
